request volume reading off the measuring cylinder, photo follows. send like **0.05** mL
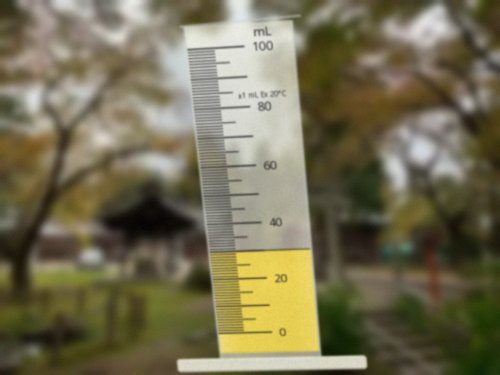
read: **30** mL
